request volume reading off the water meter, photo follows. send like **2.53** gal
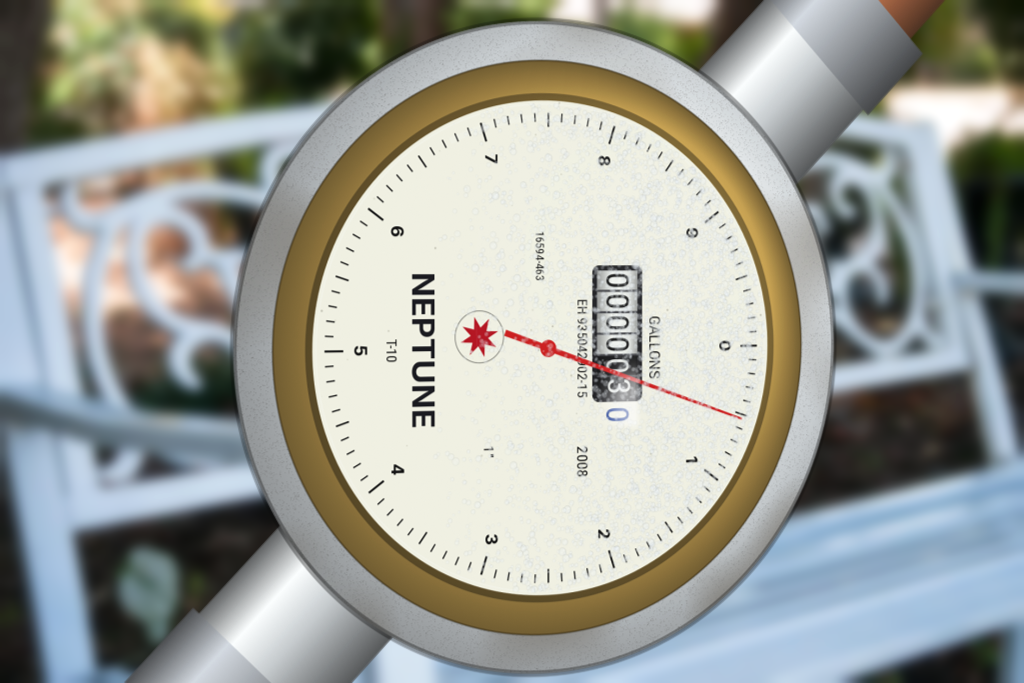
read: **30.5** gal
